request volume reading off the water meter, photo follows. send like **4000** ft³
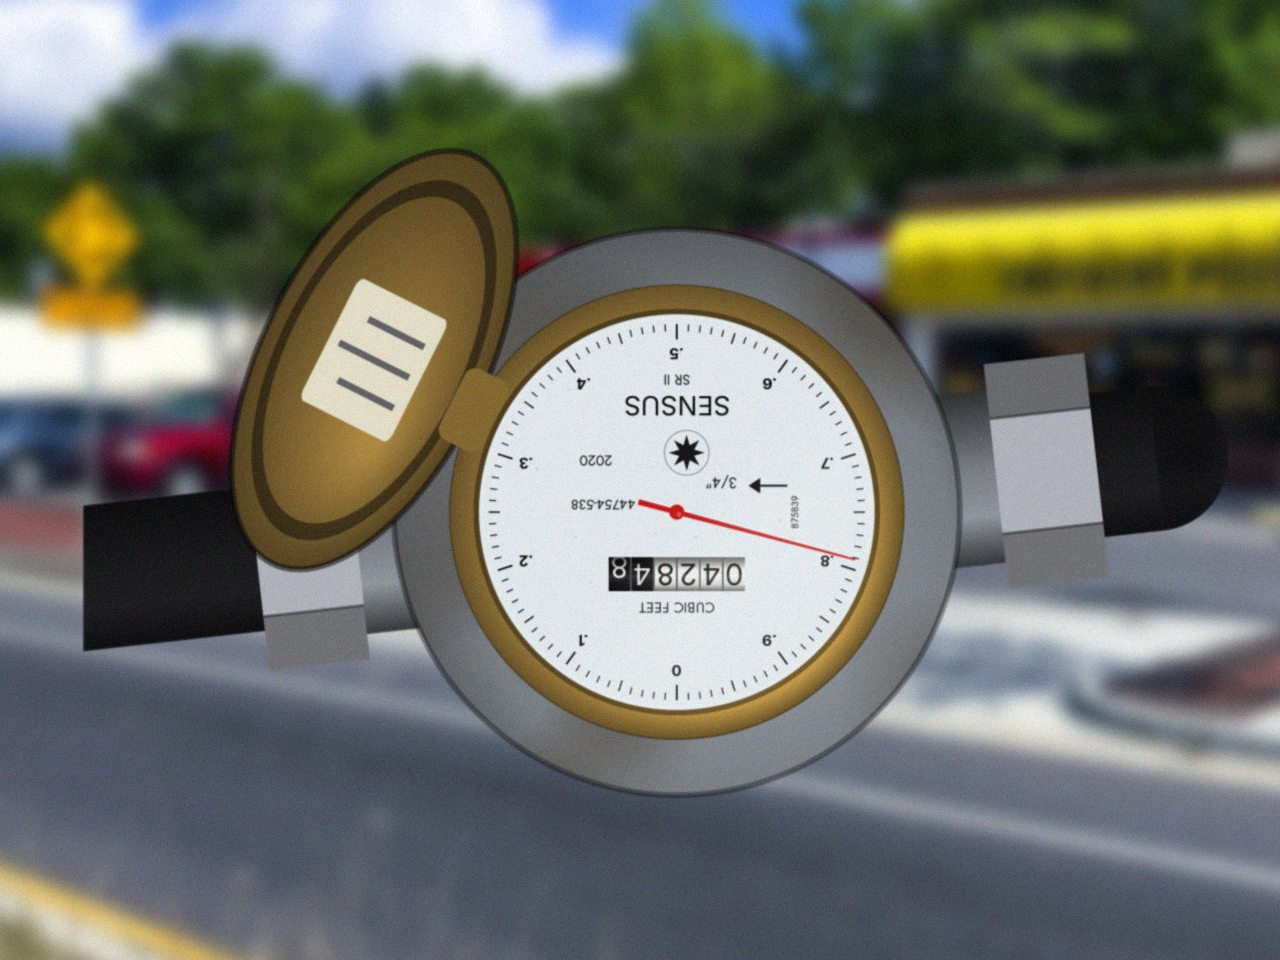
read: **42847.79** ft³
